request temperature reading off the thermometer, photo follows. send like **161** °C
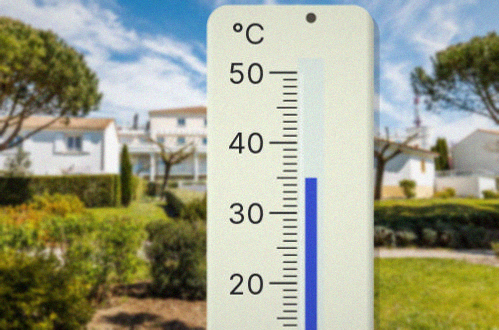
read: **35** °C
